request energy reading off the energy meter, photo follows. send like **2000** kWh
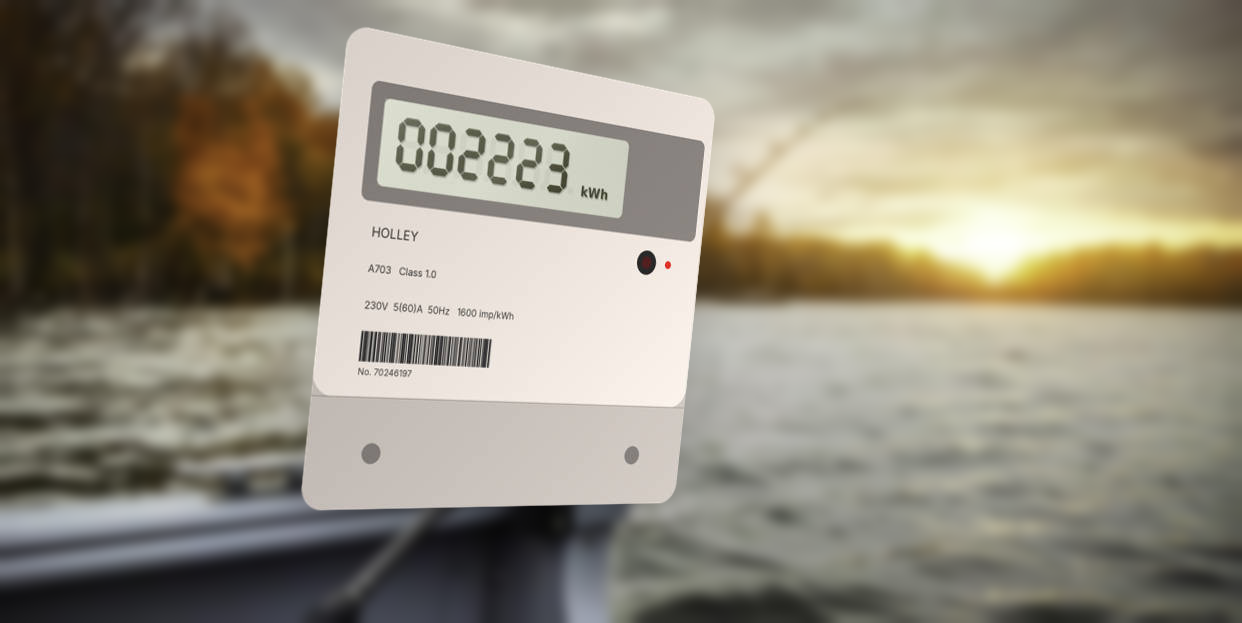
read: **2223** kWh
